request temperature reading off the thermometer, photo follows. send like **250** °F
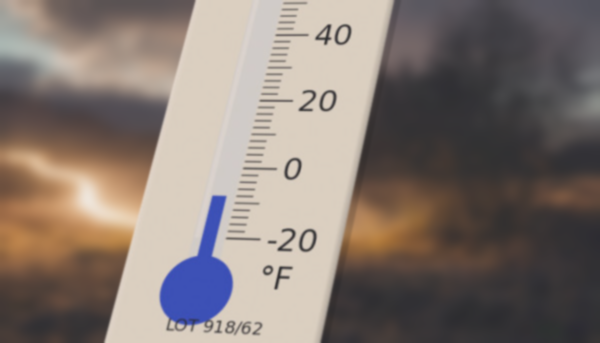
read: **-8** °F
